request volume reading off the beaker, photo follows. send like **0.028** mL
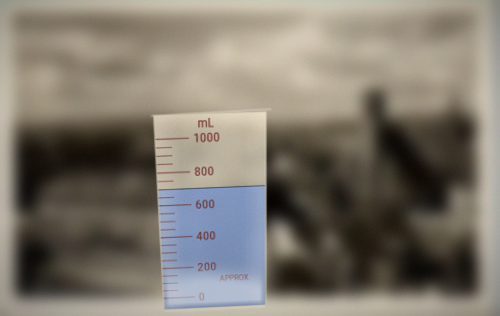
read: **700** mL
